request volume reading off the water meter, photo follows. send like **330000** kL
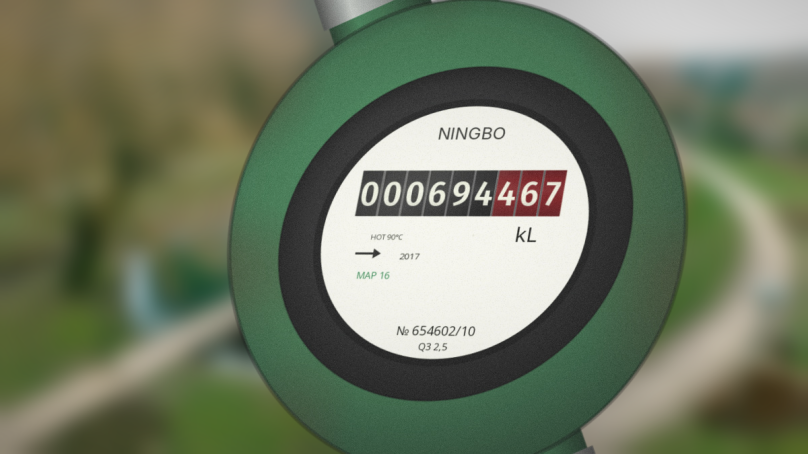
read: **694.467** kL
